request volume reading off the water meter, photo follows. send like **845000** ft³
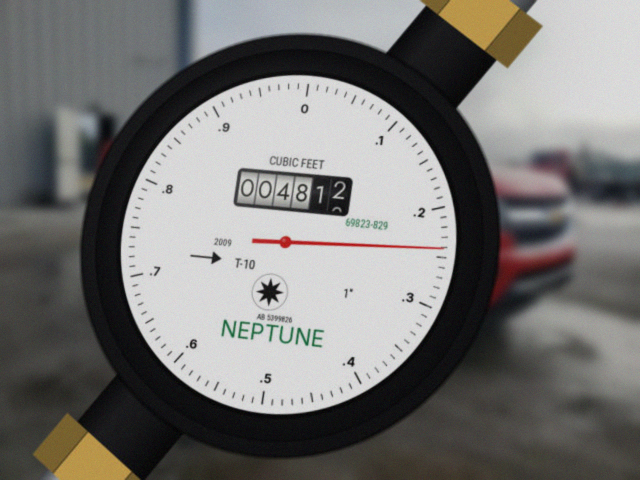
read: **4812.24** ft³
